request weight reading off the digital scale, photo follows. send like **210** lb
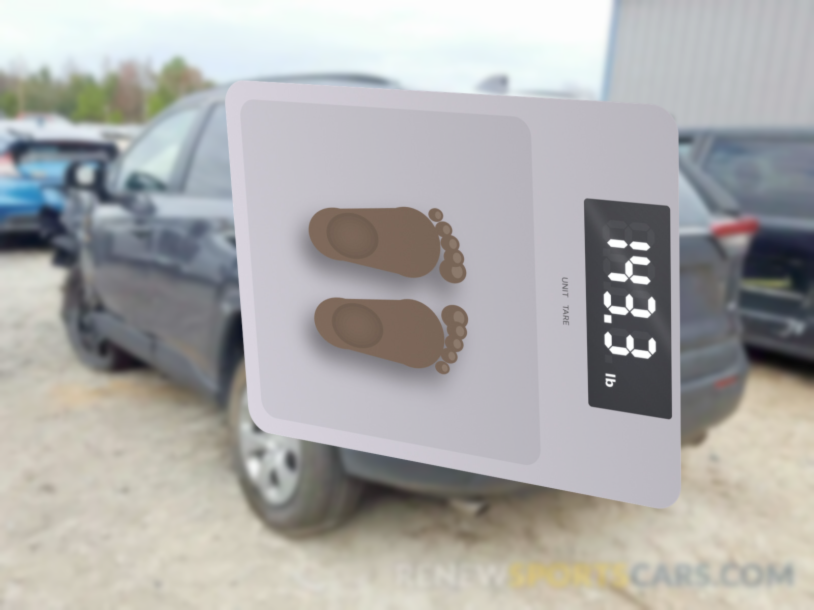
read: **143.3** lb
